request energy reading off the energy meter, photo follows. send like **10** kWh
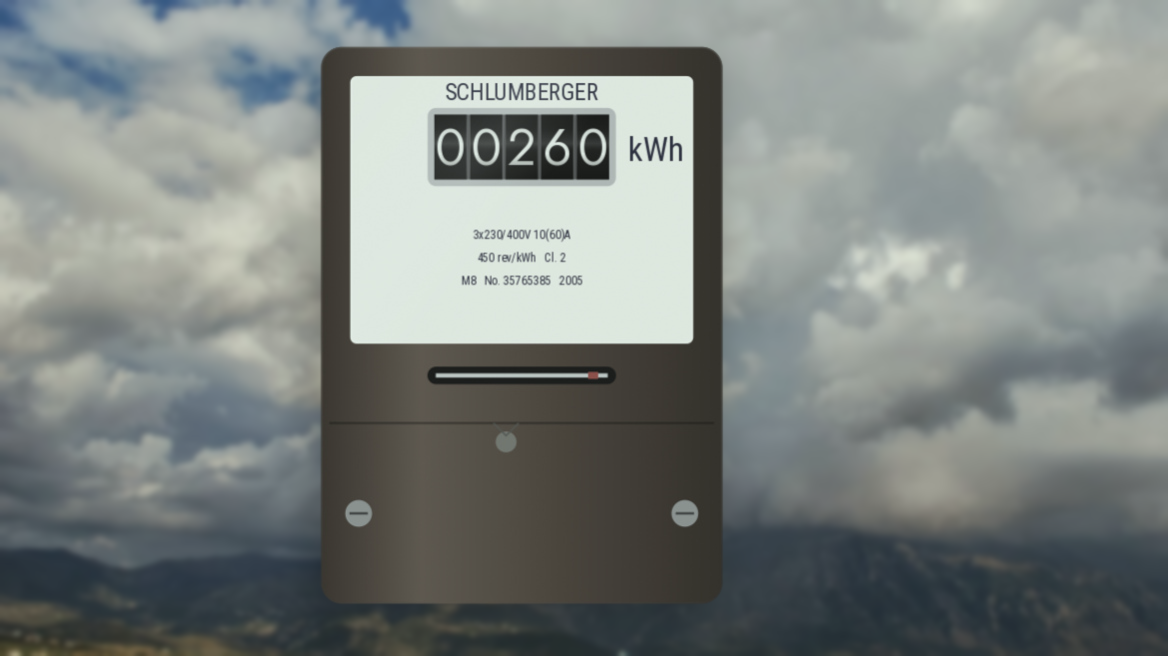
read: **260** kWh
